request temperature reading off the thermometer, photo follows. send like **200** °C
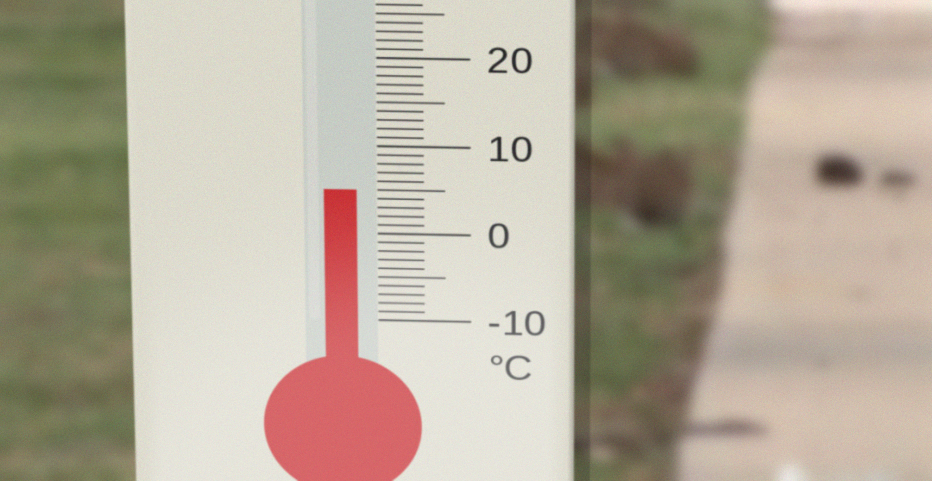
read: **5** °C
